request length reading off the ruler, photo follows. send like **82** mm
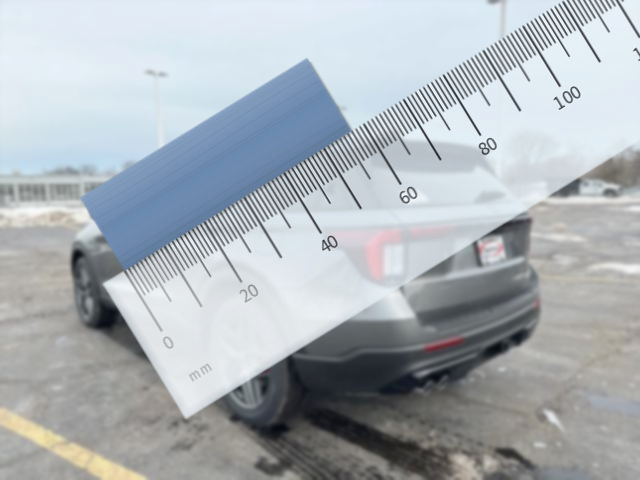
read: **57** mm
